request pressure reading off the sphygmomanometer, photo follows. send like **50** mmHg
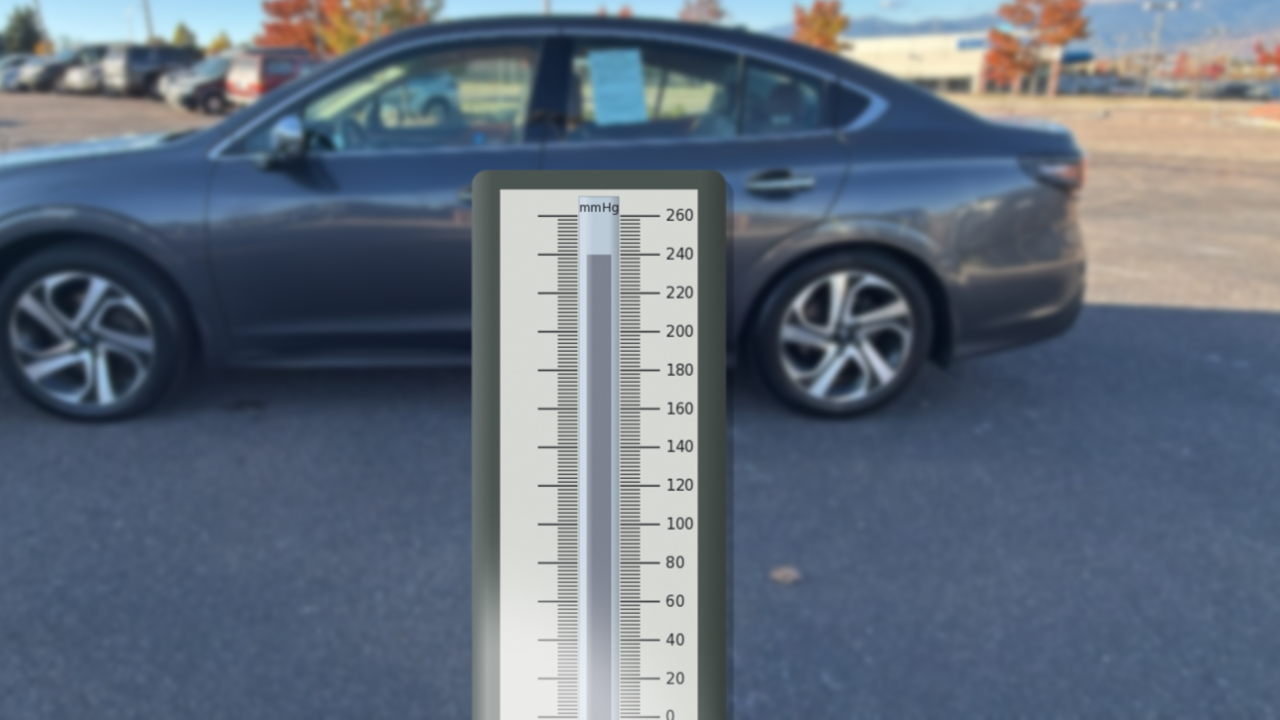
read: **240** mmHg
